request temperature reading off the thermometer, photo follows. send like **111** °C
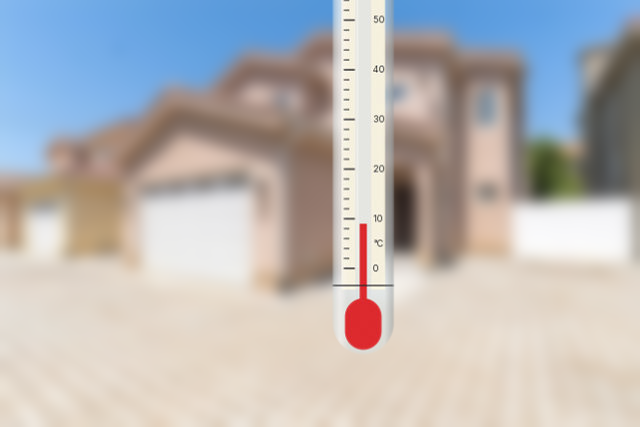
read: **9** °C
